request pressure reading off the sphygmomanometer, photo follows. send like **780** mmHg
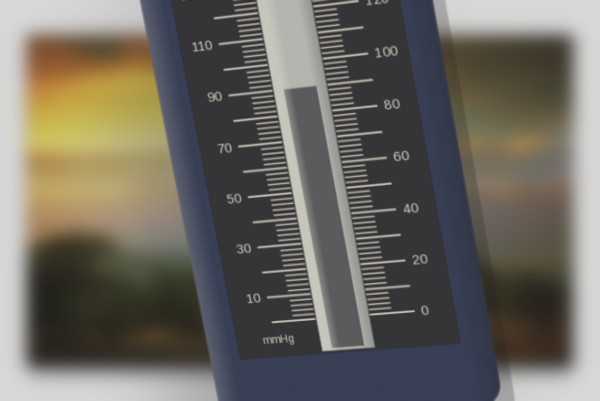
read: **90** mmHg
